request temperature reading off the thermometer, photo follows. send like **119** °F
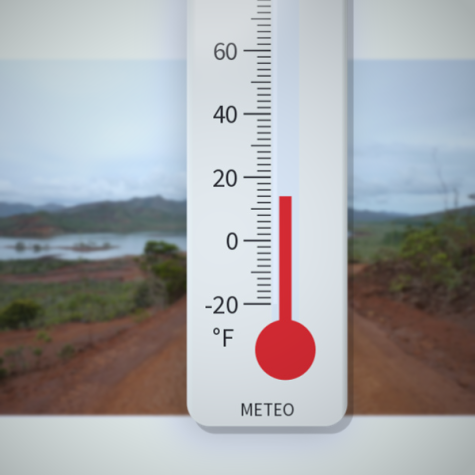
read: **14** °F
